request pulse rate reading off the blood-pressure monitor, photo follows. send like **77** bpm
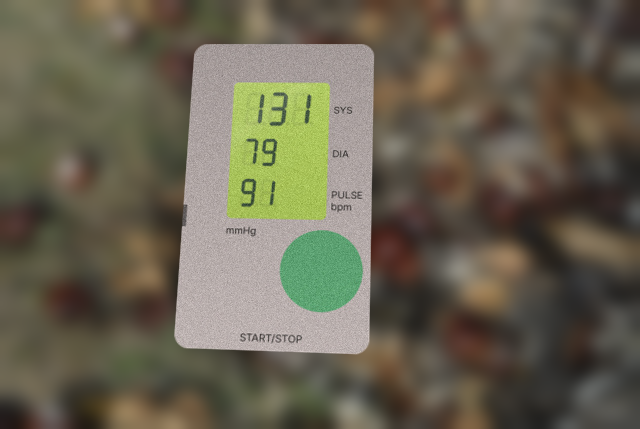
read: **91** bpm
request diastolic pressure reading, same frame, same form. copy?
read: **79** mmHg
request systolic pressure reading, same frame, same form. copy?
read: **131** mmHg
